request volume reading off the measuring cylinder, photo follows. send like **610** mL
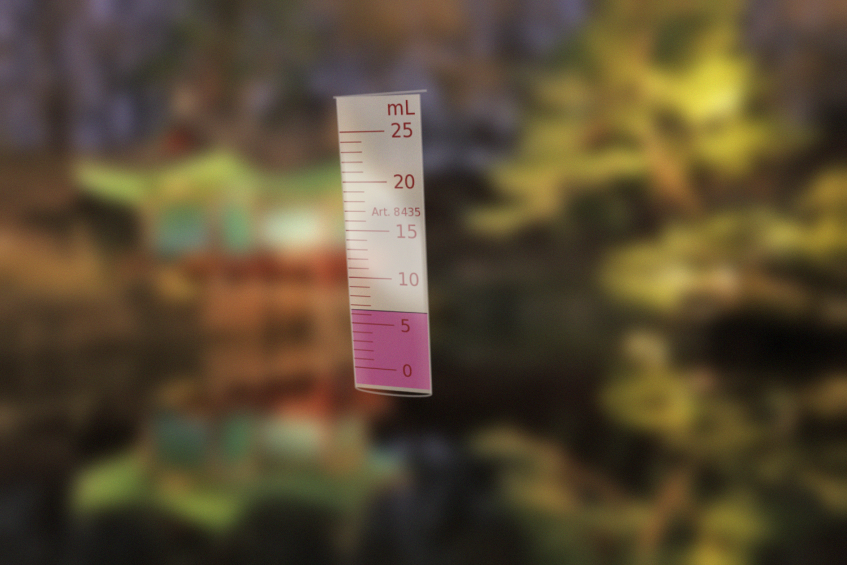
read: **6.5** mL
